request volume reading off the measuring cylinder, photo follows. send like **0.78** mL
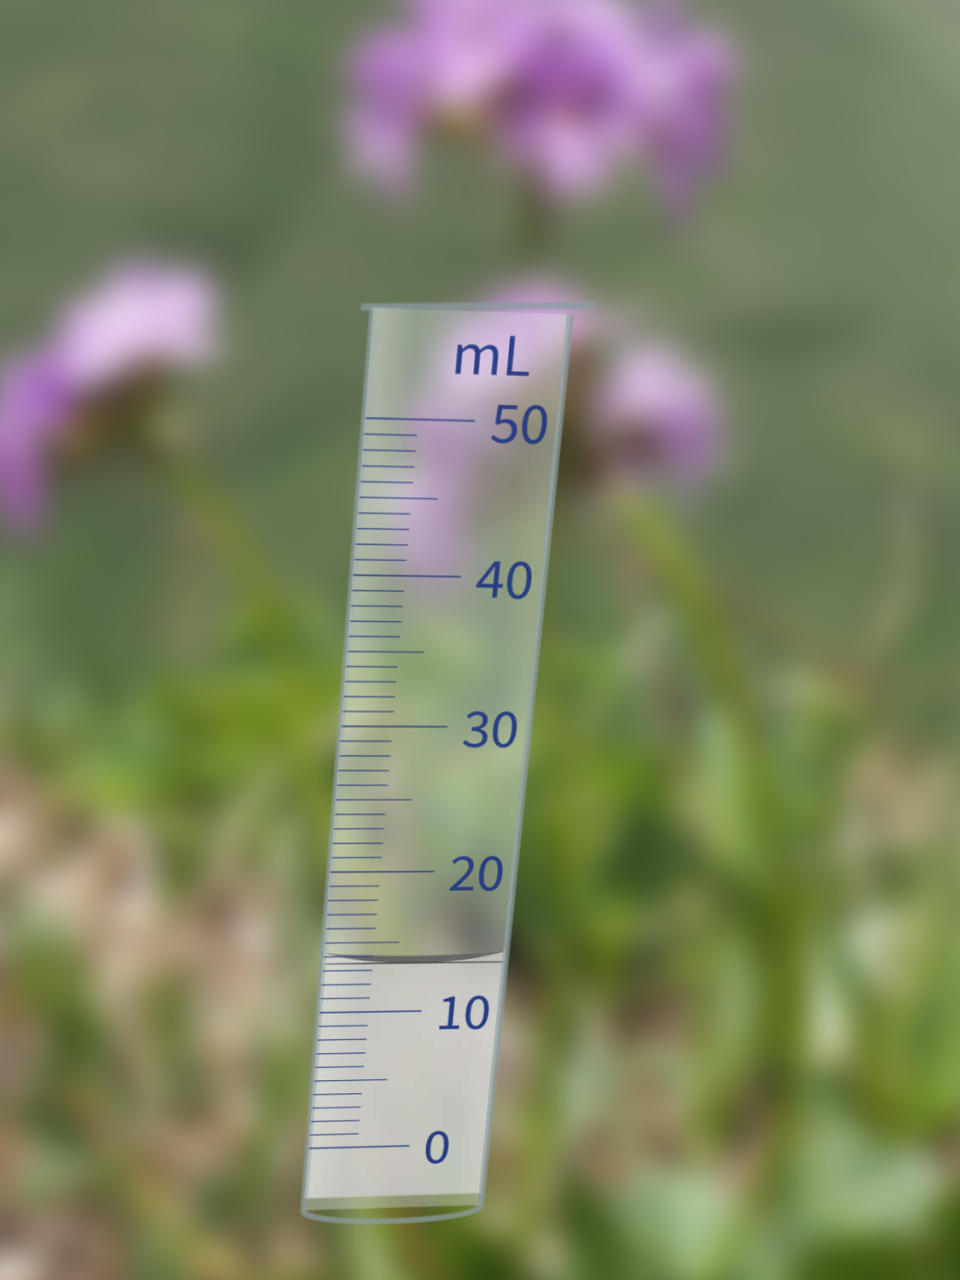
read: **13.5** mL
